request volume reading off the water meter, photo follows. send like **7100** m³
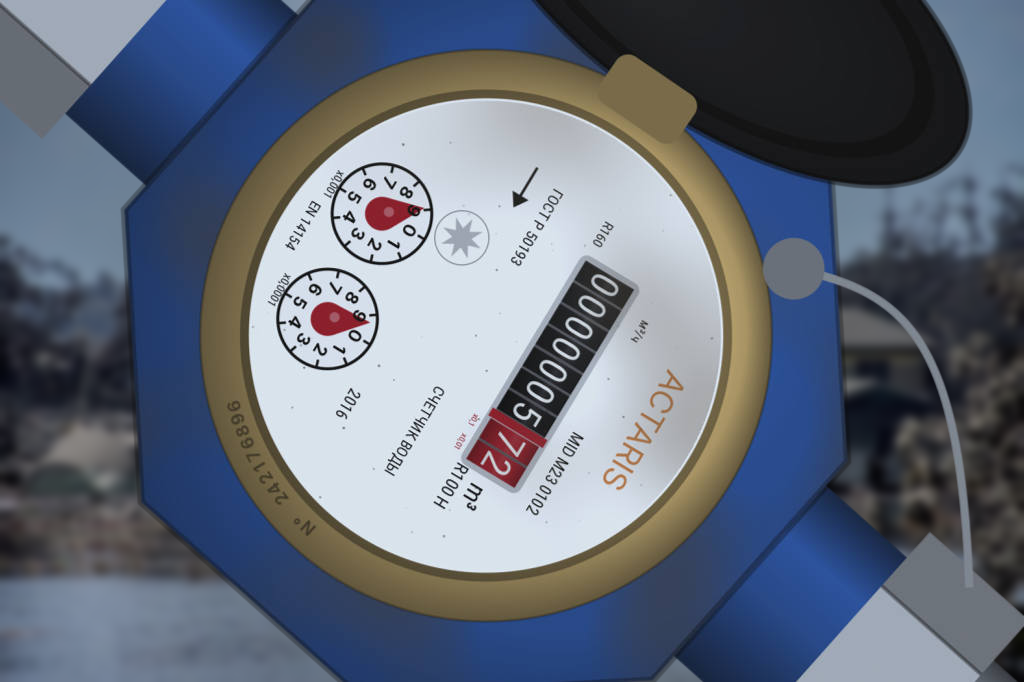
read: **5.7289** m³
